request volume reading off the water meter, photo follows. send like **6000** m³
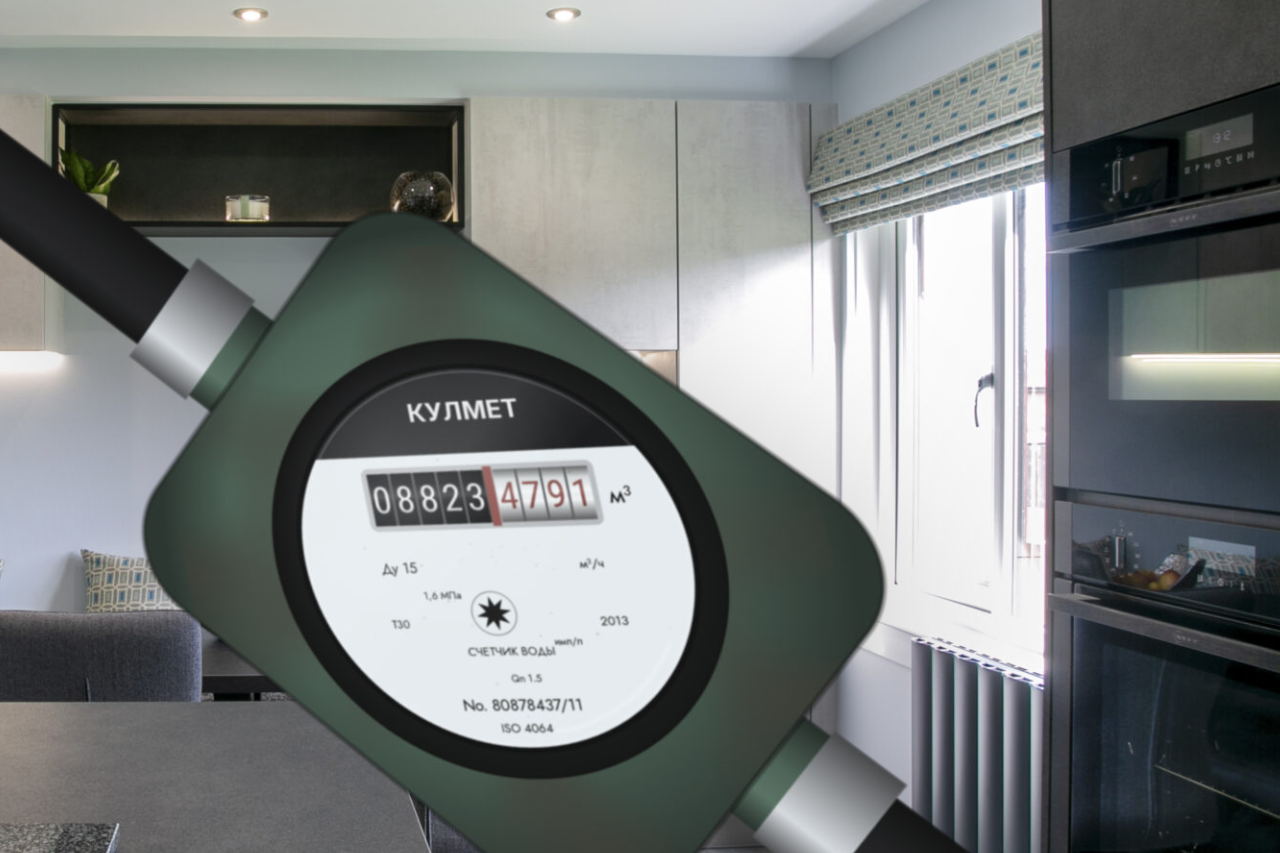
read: **8823.4791** m³
